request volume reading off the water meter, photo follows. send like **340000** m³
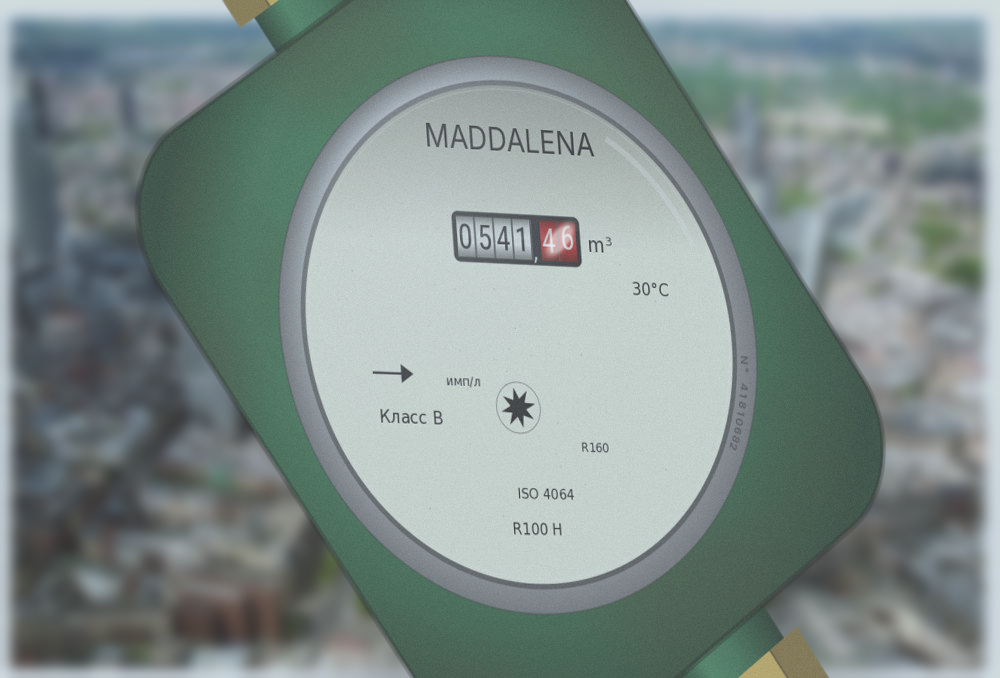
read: **541.46** m³
